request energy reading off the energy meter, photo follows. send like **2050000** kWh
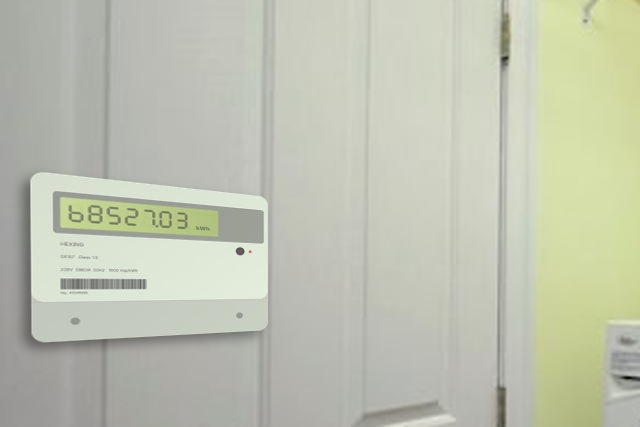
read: **68527.03** kWh
